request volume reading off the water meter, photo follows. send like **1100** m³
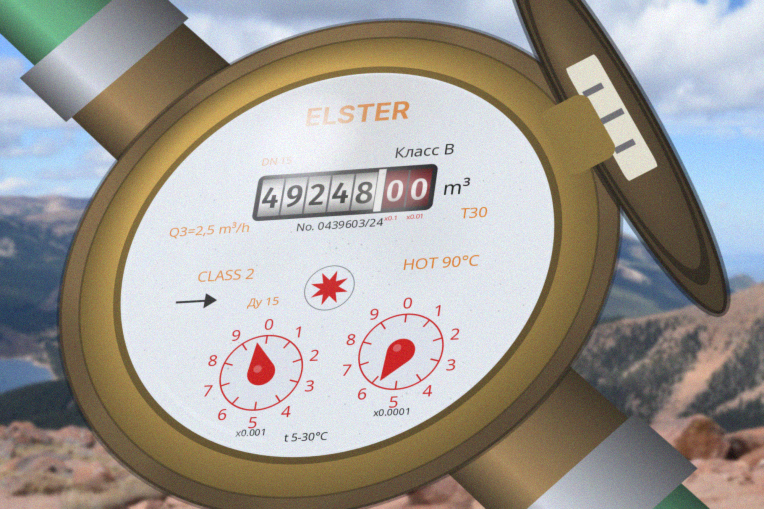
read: **49247.9995** m³
